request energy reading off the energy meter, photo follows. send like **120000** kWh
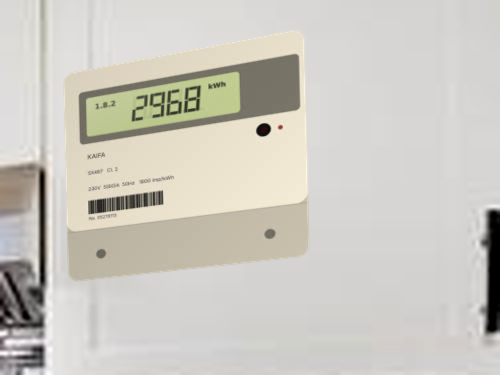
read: **2968** kWh
